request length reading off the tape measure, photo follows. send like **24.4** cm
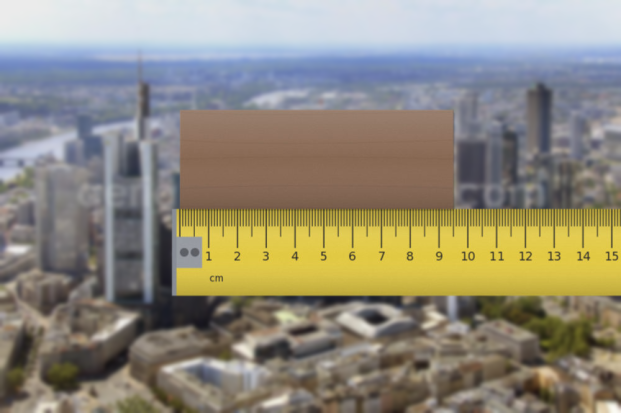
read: **9.5** cm
